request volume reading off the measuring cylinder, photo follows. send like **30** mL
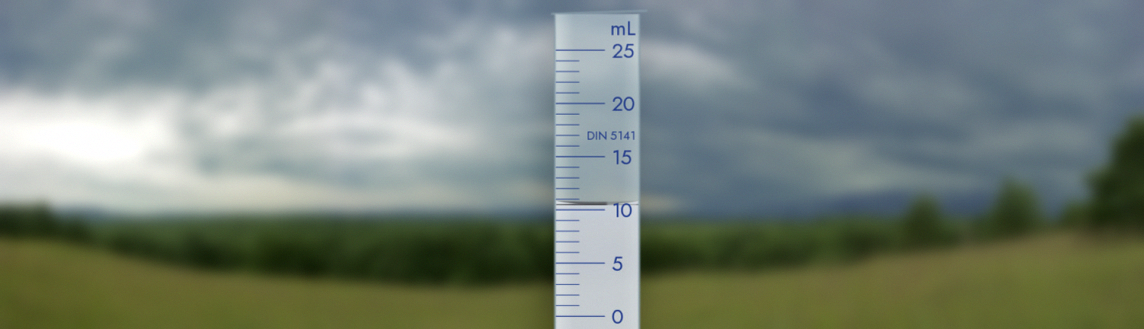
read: **10.5** mL
